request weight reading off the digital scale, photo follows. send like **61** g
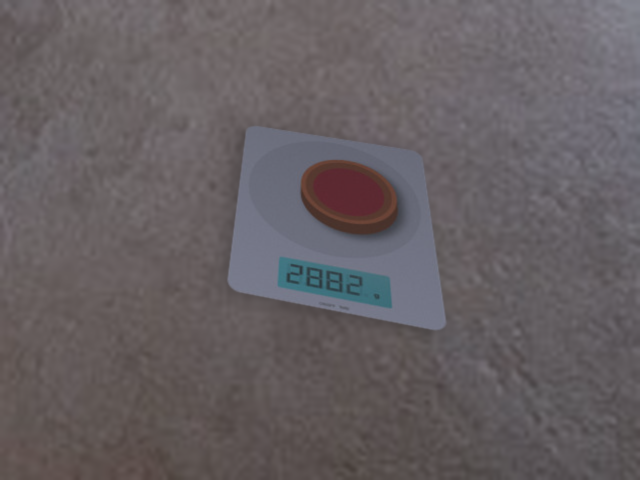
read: **2882** g
